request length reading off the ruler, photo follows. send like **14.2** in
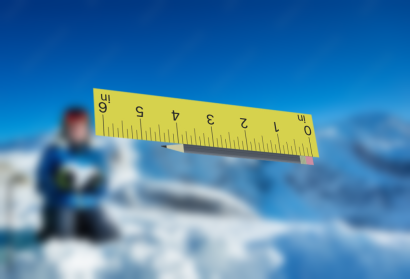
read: **4.5** in
